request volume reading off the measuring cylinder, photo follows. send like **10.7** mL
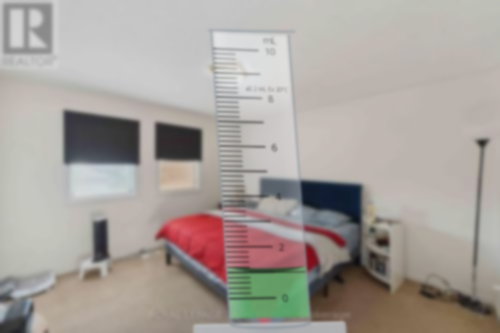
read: **1** mL
